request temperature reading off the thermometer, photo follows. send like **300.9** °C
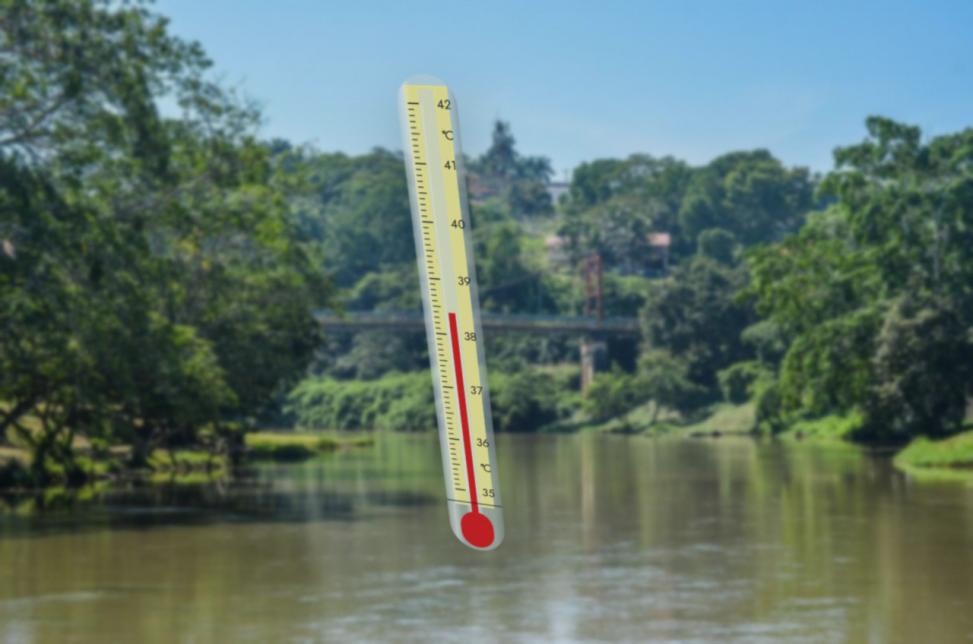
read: **38.4** °C
